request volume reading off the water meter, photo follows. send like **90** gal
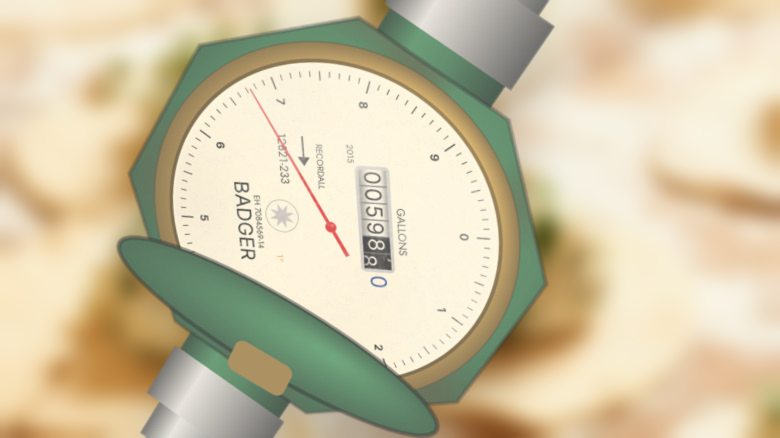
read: **59876.7** gal
